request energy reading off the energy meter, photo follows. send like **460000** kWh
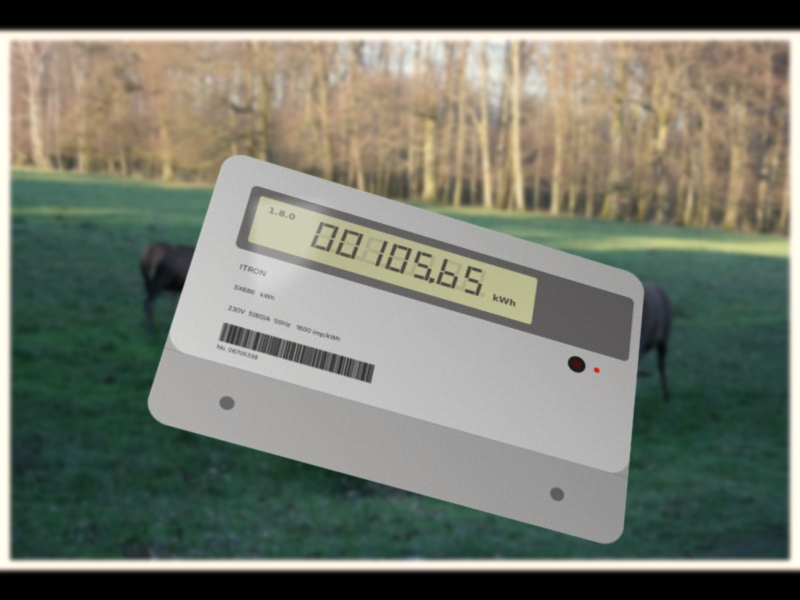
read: **105.65** kWh
